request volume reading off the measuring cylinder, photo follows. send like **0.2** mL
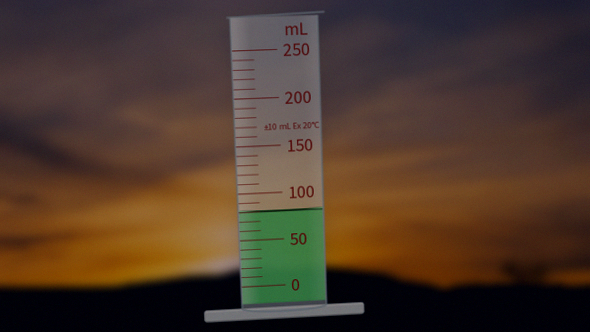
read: **80** mL
